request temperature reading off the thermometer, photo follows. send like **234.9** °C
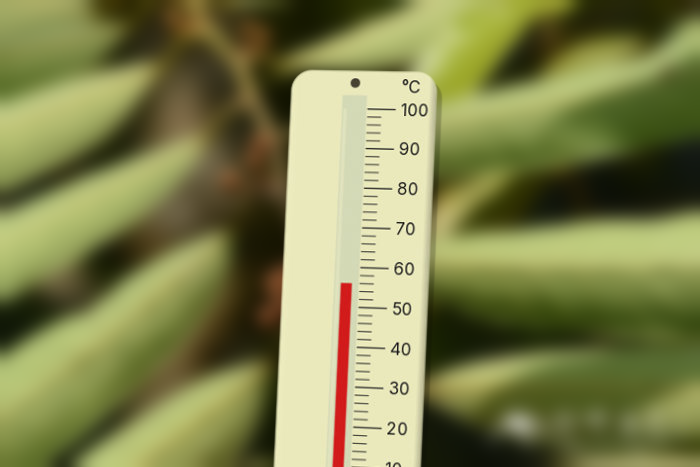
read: **56** °C
